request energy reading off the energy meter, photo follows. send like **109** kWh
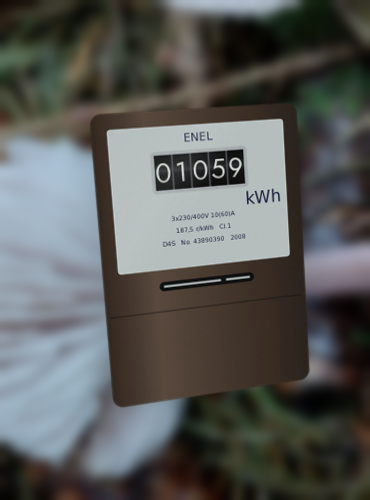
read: **1059** kWh
